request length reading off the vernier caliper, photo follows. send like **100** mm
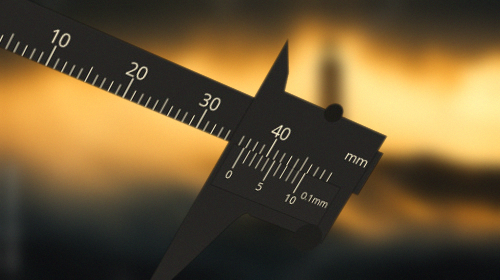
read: **36.8** mm
